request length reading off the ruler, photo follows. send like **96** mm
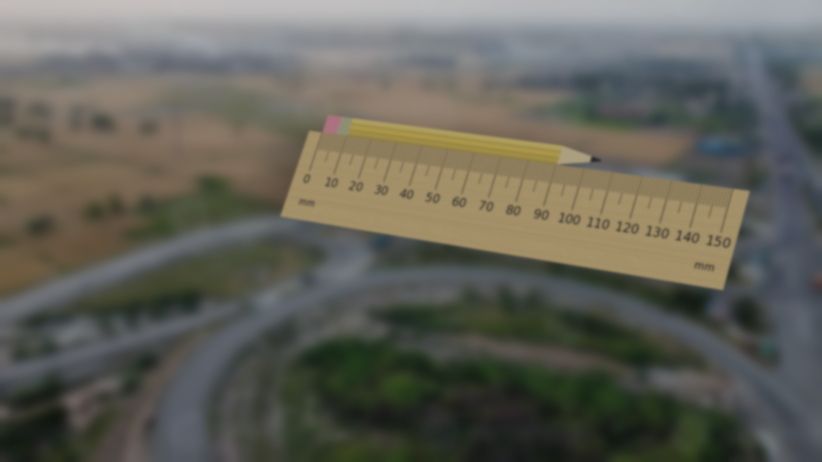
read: **105** mm
